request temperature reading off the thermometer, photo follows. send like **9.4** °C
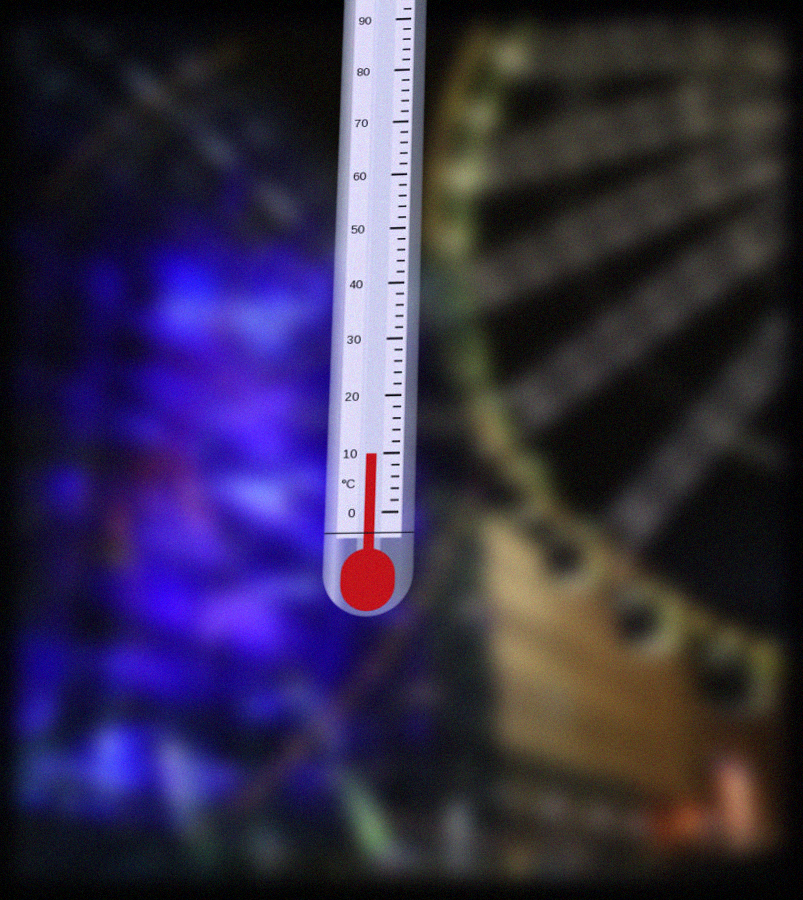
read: **10** °C
